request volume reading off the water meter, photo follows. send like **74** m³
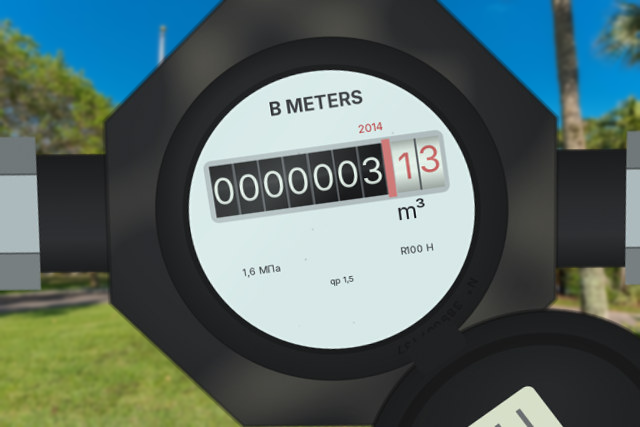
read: **3.13** m³
